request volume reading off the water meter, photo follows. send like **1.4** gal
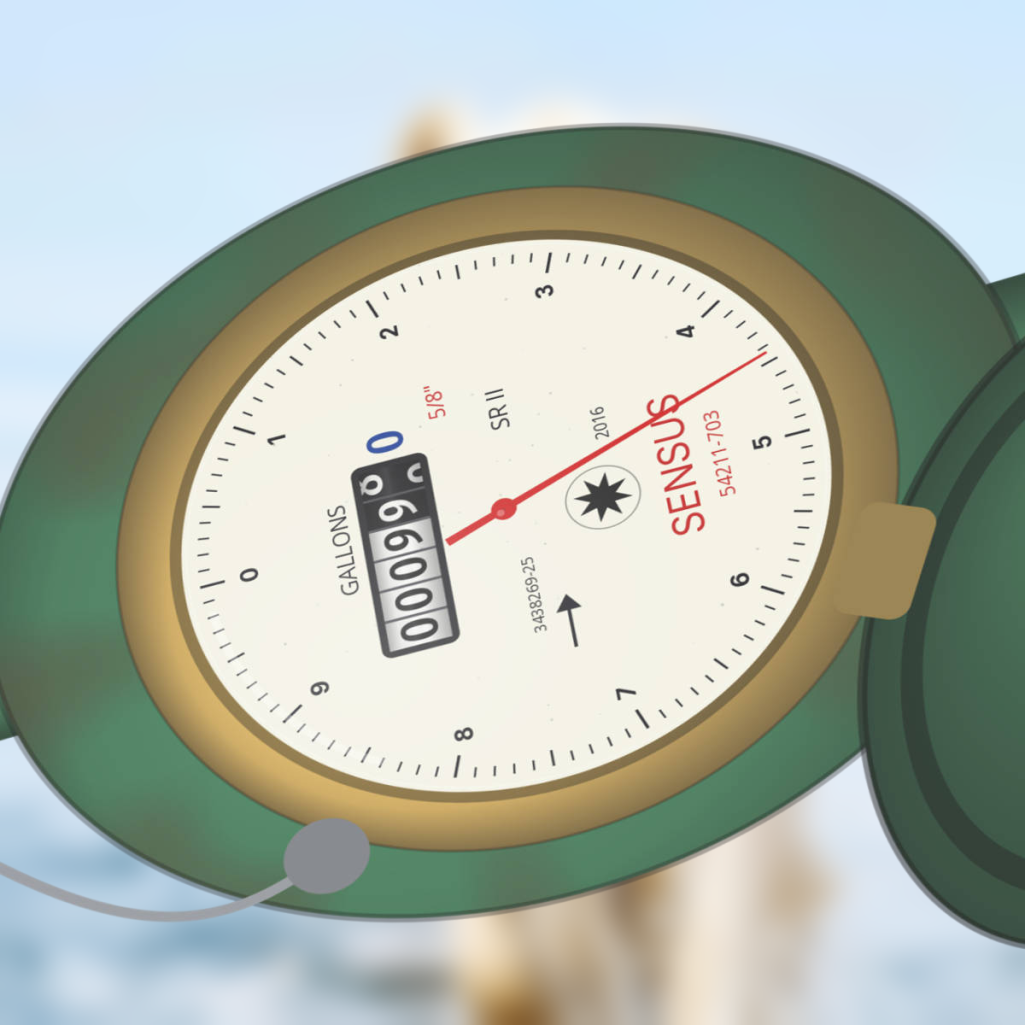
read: **9984.4** gal
